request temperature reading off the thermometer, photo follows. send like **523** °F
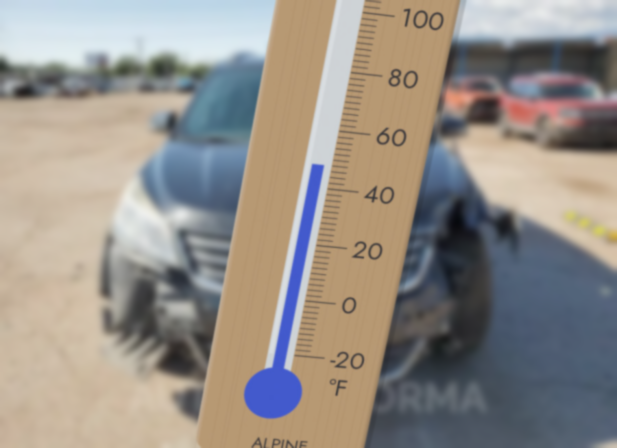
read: **48** °F
